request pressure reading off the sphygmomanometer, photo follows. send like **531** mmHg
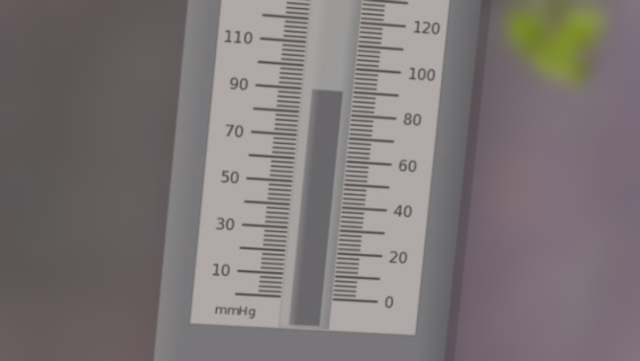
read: **90** mmHg
